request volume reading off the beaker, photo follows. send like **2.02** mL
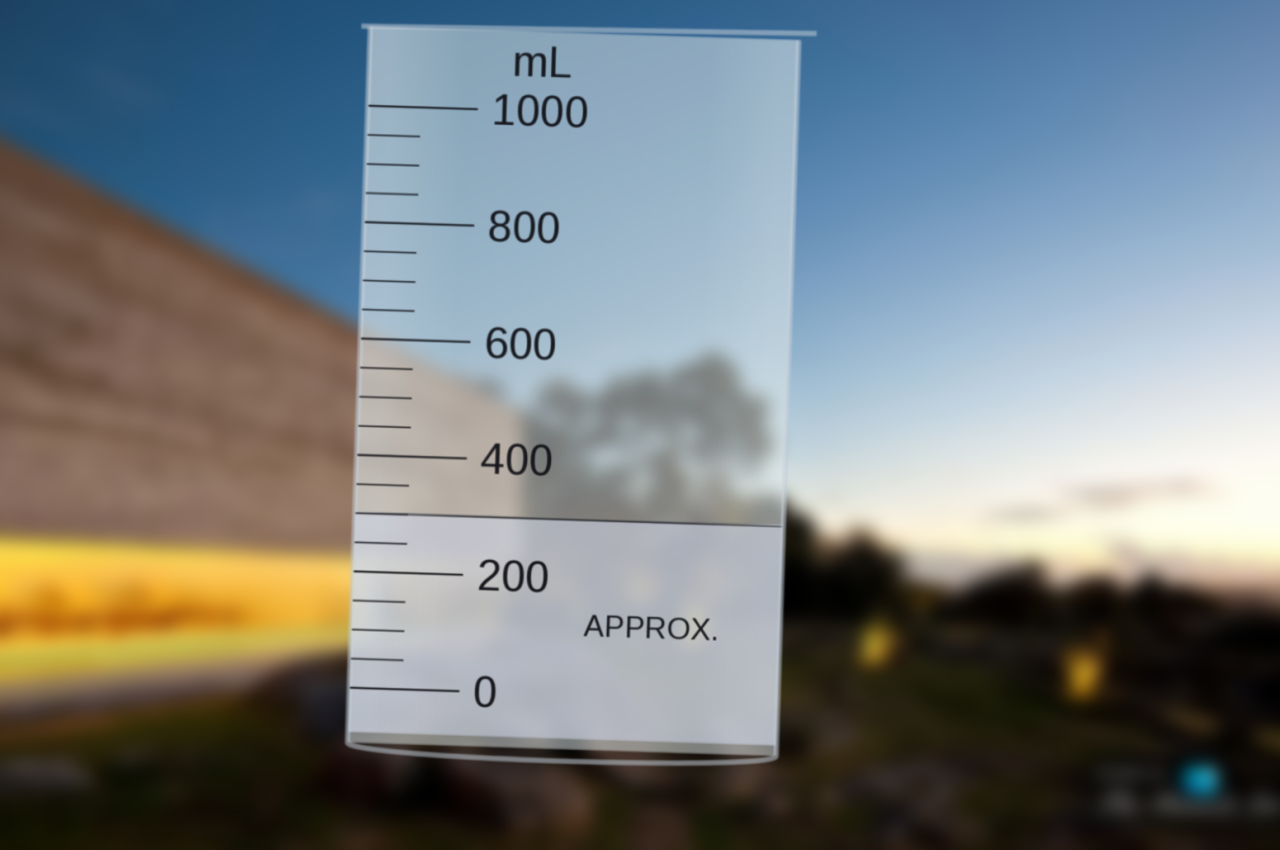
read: **300** mL
